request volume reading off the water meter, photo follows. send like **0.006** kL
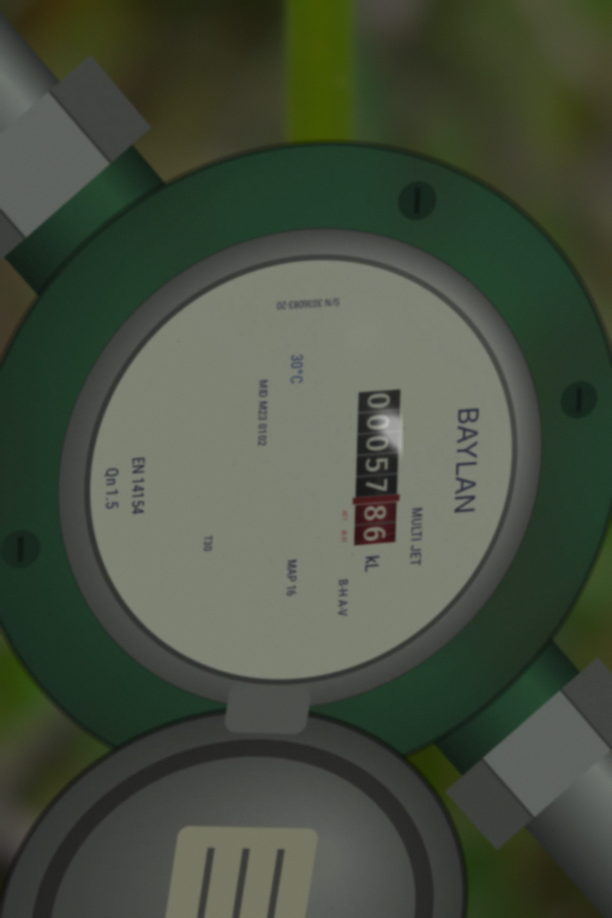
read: **57.86** kL
